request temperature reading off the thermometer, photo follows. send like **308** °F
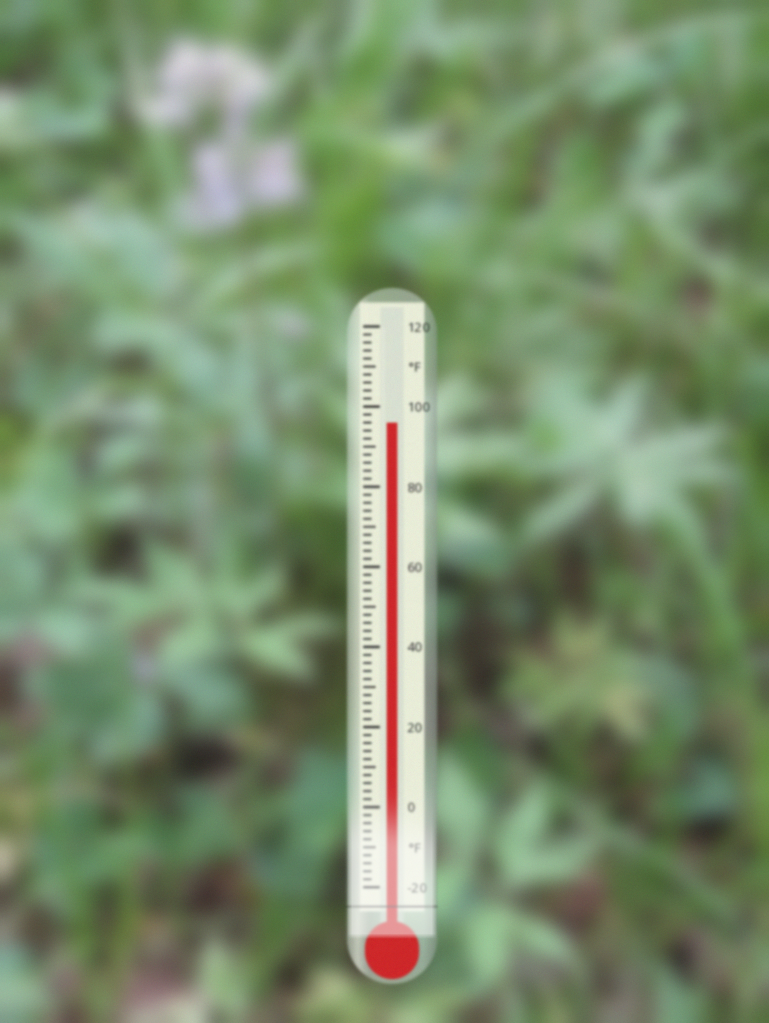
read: **96** °F
